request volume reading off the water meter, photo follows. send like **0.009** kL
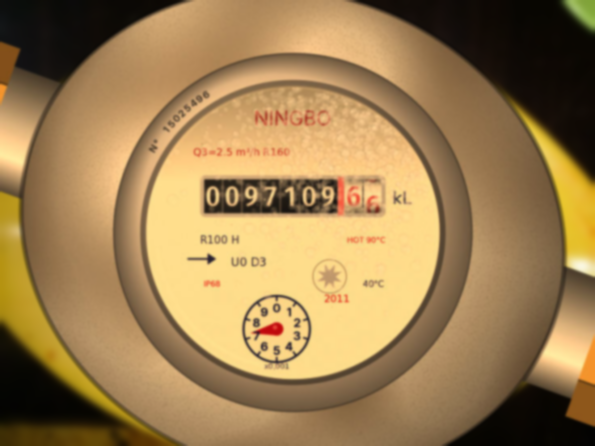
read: **97109.657** kL
